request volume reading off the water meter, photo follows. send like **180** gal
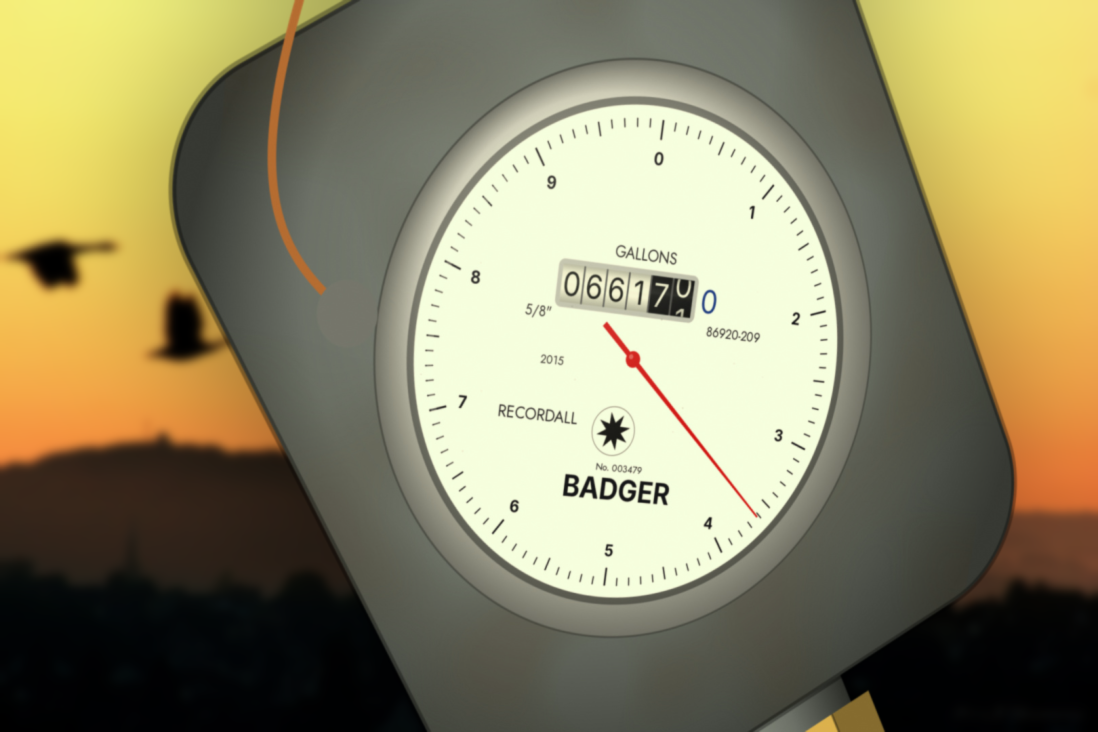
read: **661703.6** gal
